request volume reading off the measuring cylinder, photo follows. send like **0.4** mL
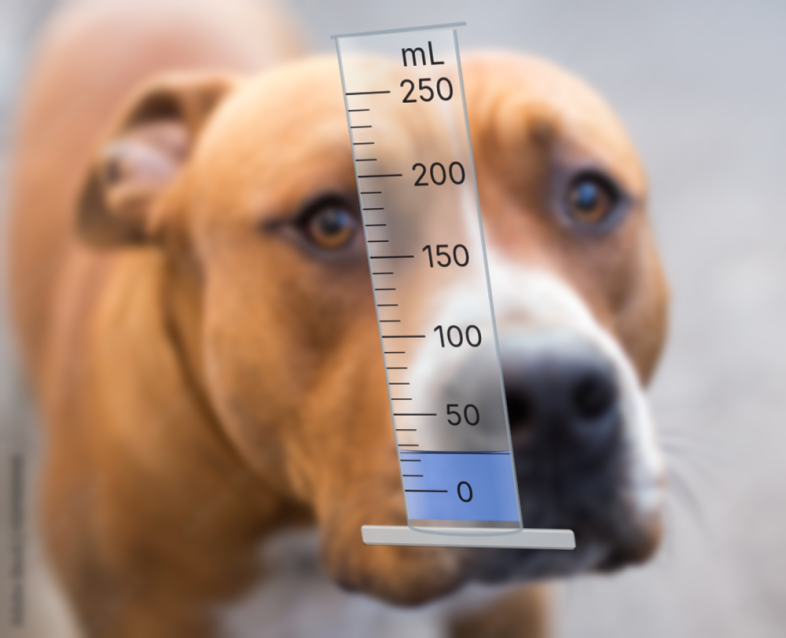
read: **25** mL
